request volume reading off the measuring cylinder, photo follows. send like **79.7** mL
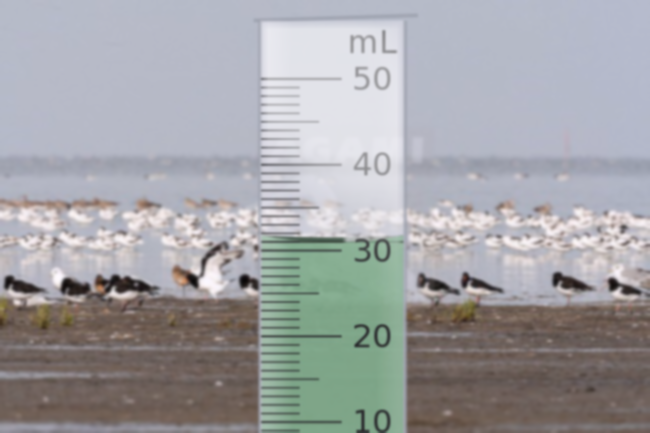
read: **31** mL
